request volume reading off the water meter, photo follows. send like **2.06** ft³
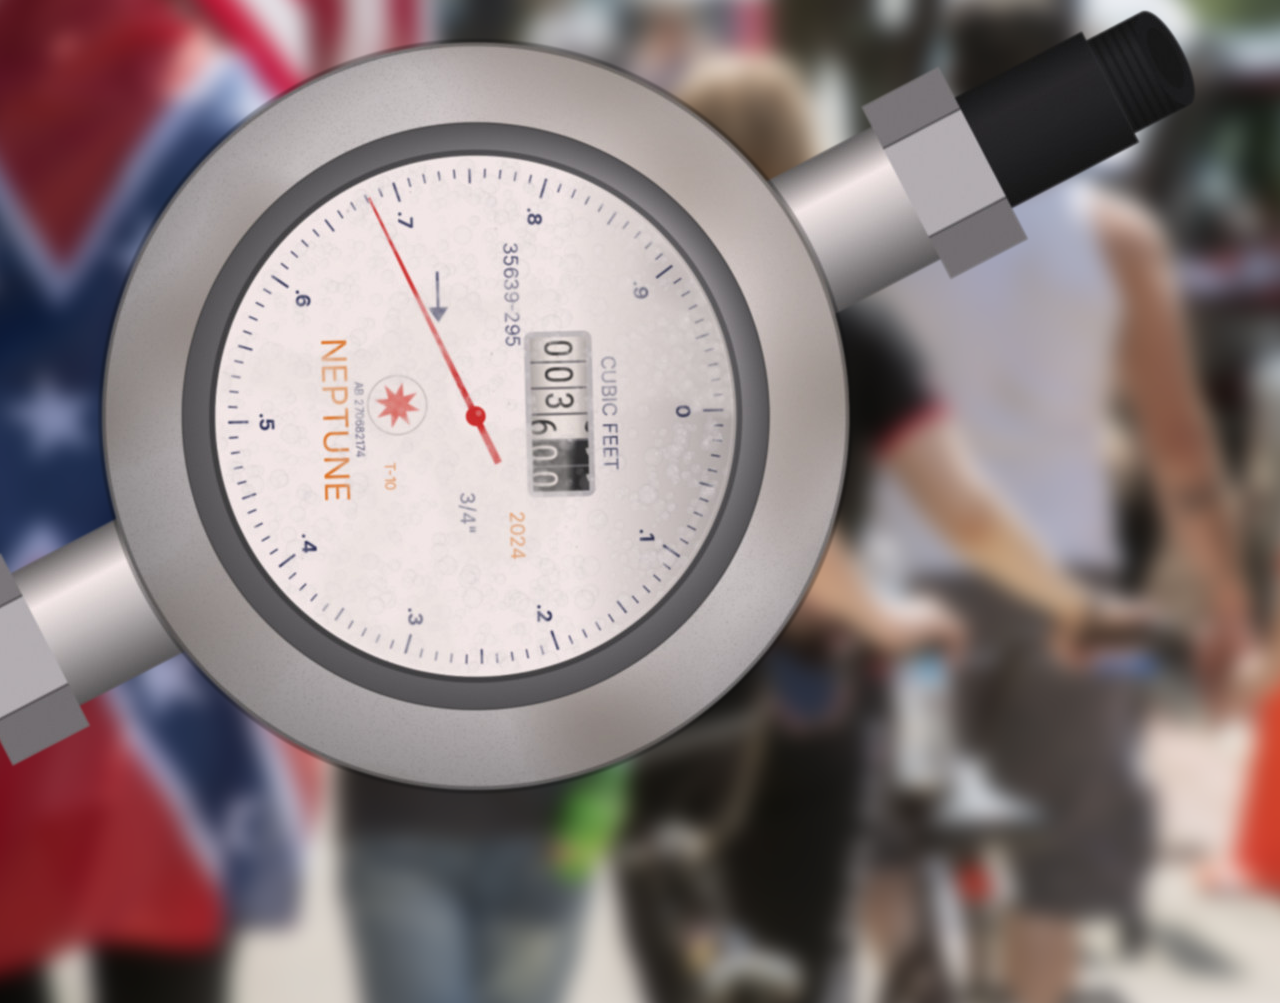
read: **3599.68** ft³
